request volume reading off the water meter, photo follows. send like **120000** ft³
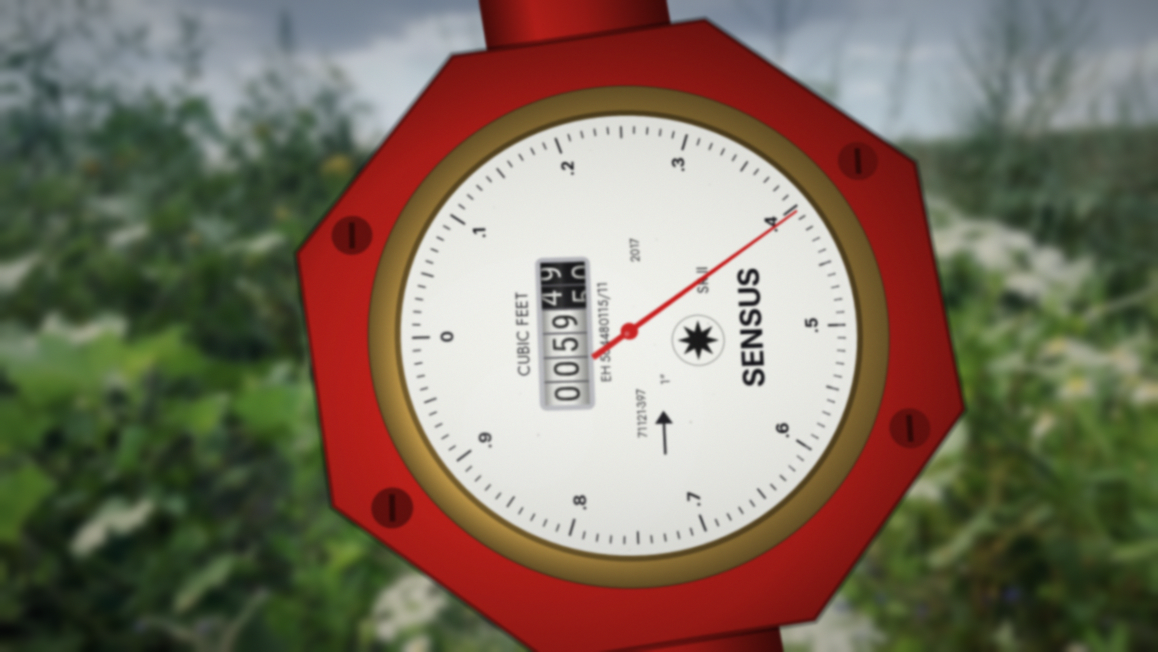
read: **5949.40** ft³
